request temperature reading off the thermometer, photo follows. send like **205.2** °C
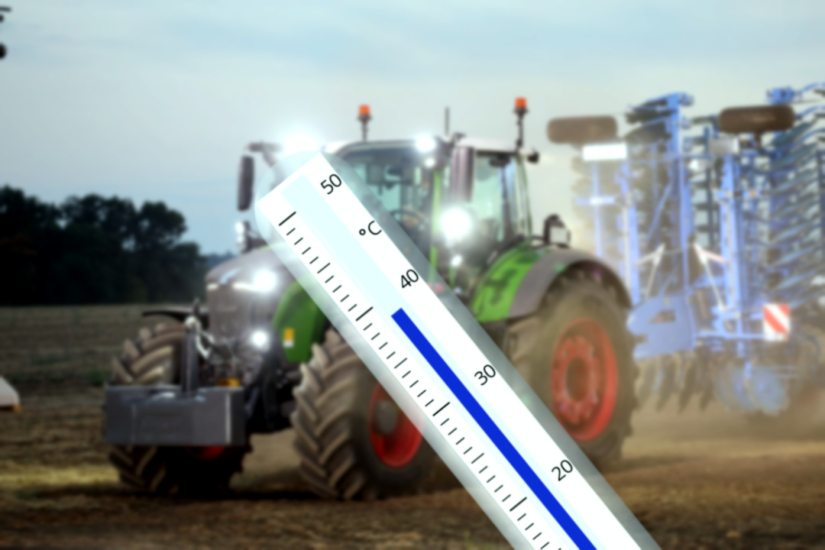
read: **38.5** °C
